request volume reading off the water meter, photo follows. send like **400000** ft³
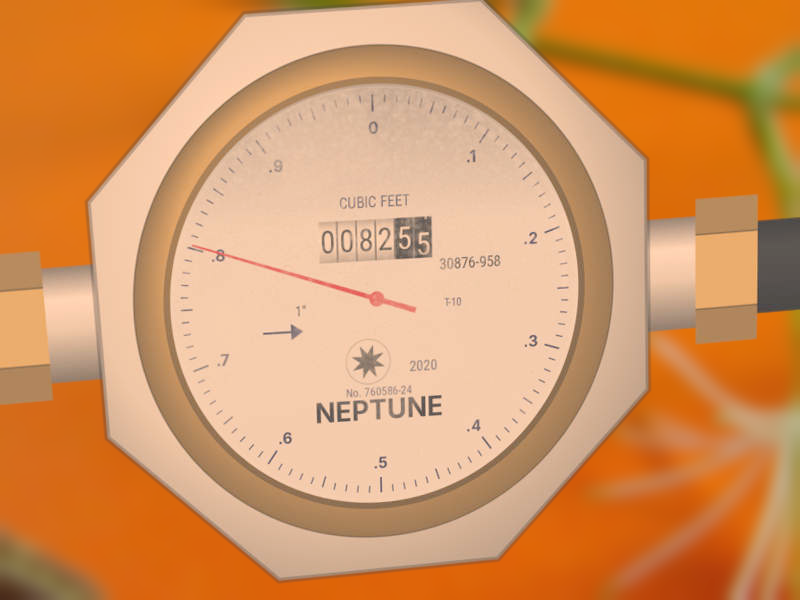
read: **8254.80** ft³
